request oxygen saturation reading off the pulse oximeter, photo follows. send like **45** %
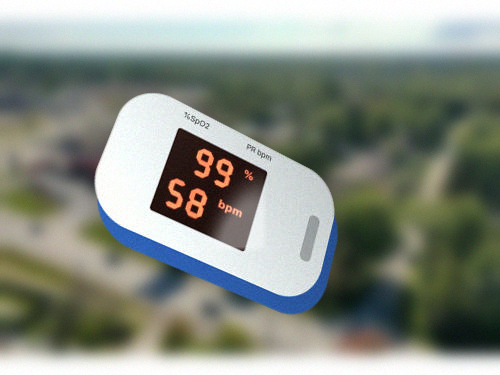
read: **99** %
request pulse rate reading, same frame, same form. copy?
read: **58** bpm
